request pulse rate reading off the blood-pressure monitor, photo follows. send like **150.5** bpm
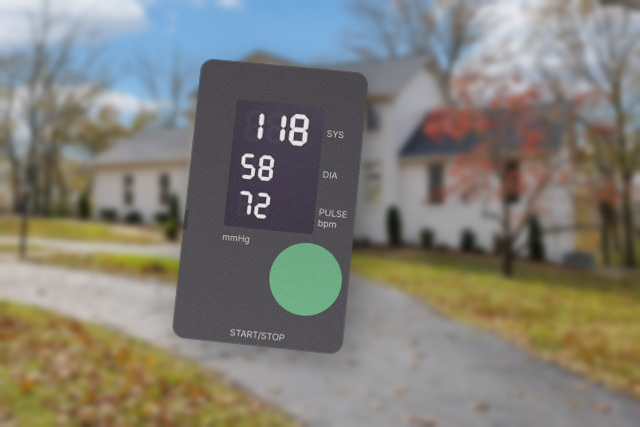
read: **72** bpm
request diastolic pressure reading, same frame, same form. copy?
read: **58** mmHg
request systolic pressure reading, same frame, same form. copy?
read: **118** mmHg
